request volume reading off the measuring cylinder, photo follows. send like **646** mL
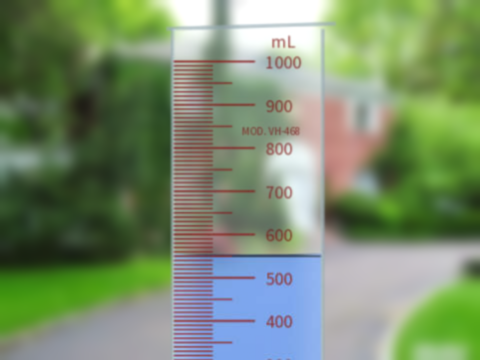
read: **550** mL
